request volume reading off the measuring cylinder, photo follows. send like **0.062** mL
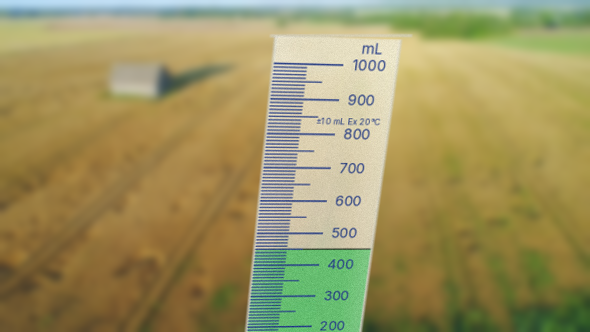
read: **450** mL
